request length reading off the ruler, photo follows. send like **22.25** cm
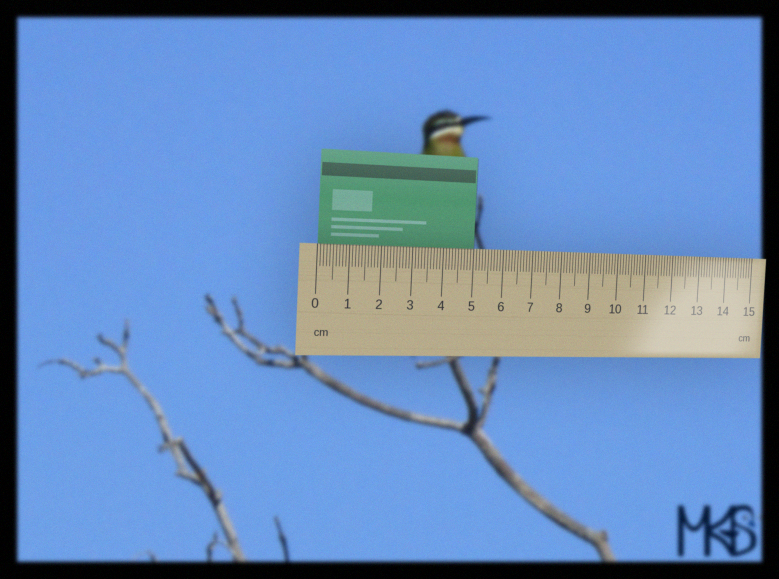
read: **5** cm
